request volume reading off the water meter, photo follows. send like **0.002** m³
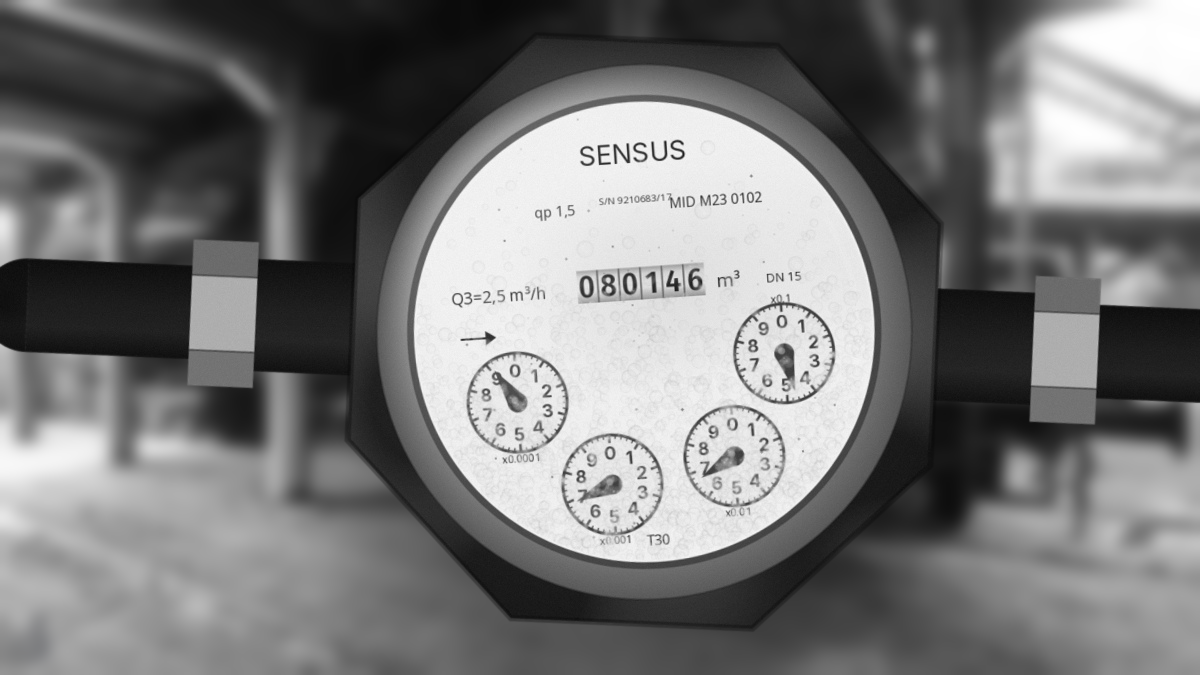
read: **80146.4669** m³
